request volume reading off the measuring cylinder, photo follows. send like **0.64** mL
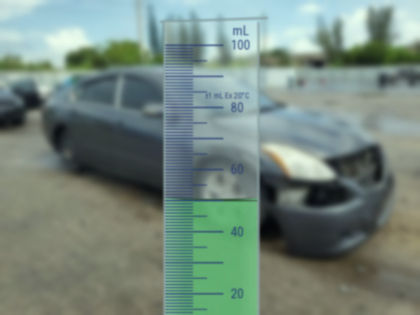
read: **50** mL
